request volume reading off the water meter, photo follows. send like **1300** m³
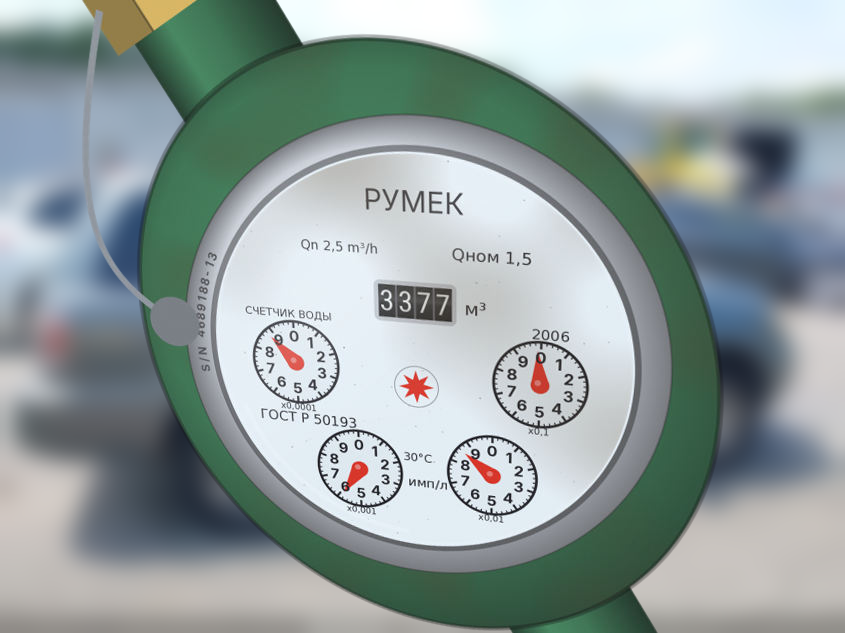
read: **3376.9858** m³
